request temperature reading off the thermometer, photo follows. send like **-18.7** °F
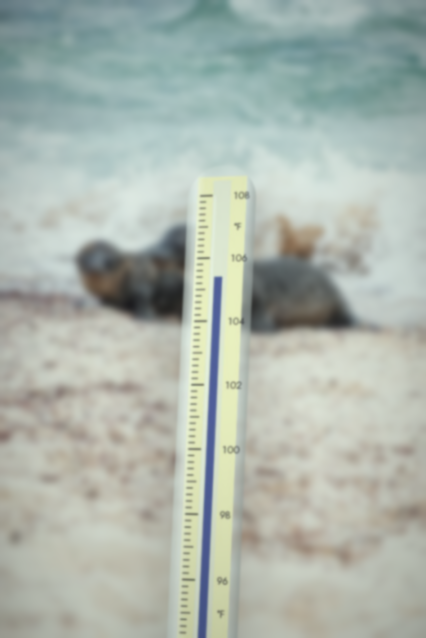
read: **105.4** °F
